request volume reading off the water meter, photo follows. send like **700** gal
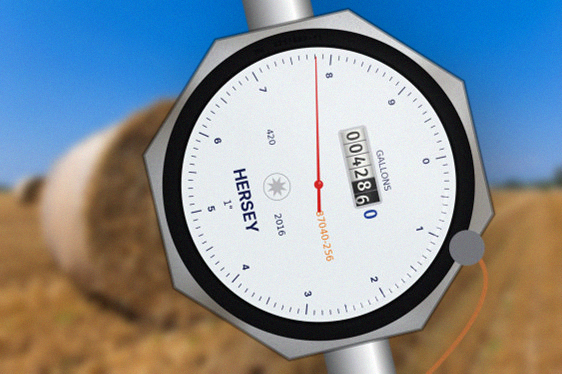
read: **42857.8** gal
